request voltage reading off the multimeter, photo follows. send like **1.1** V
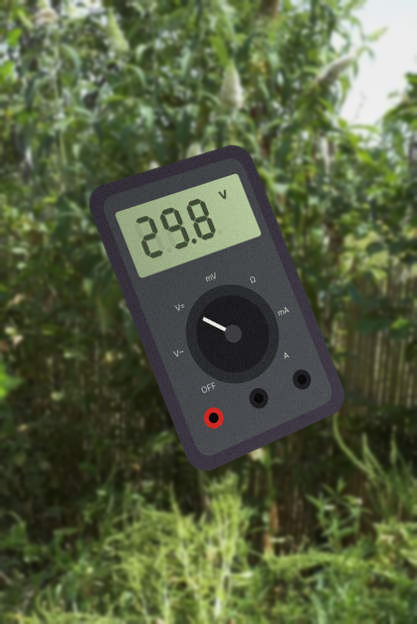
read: **29.8** V
